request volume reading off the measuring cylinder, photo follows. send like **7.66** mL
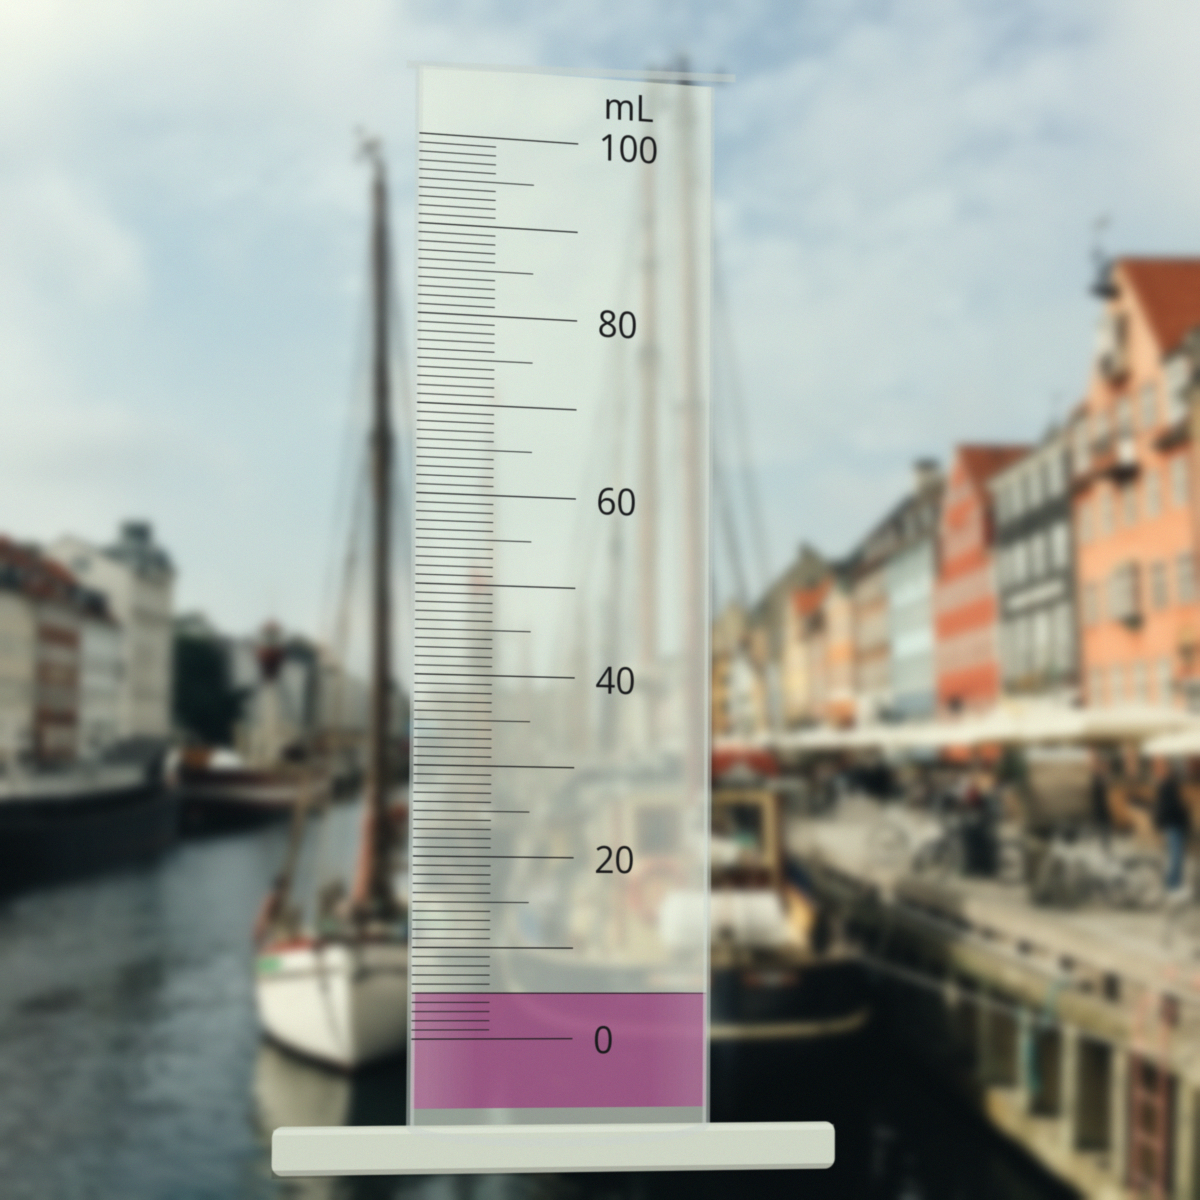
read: **5** mL
